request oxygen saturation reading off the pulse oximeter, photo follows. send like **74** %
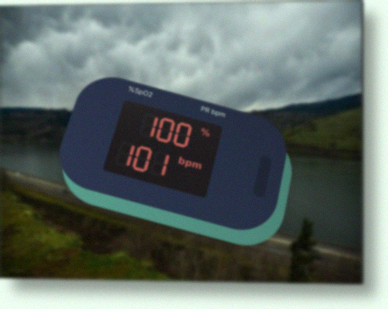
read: **100** %
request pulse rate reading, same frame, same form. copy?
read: **101** bpm
